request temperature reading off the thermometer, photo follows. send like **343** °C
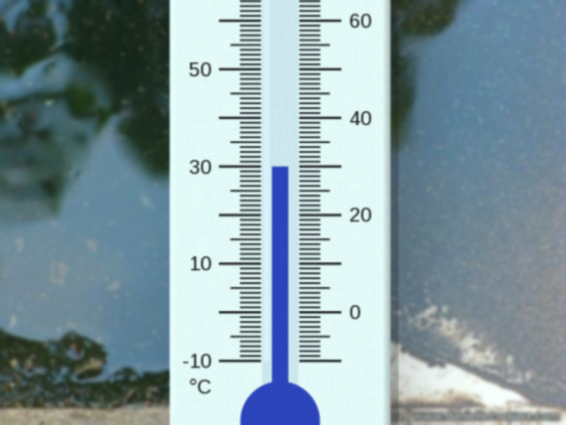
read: **30** °C
